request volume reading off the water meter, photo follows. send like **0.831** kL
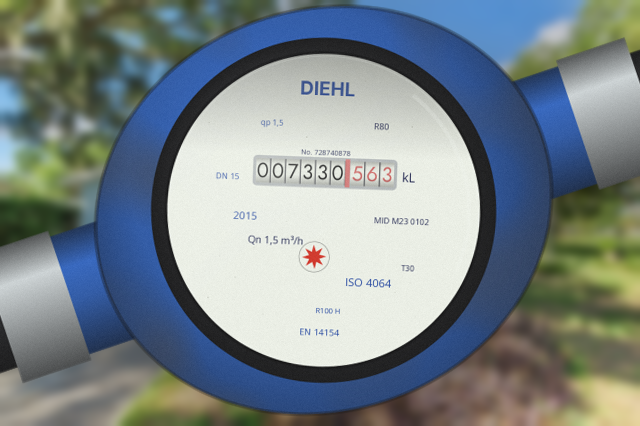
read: **7330.563** kL
